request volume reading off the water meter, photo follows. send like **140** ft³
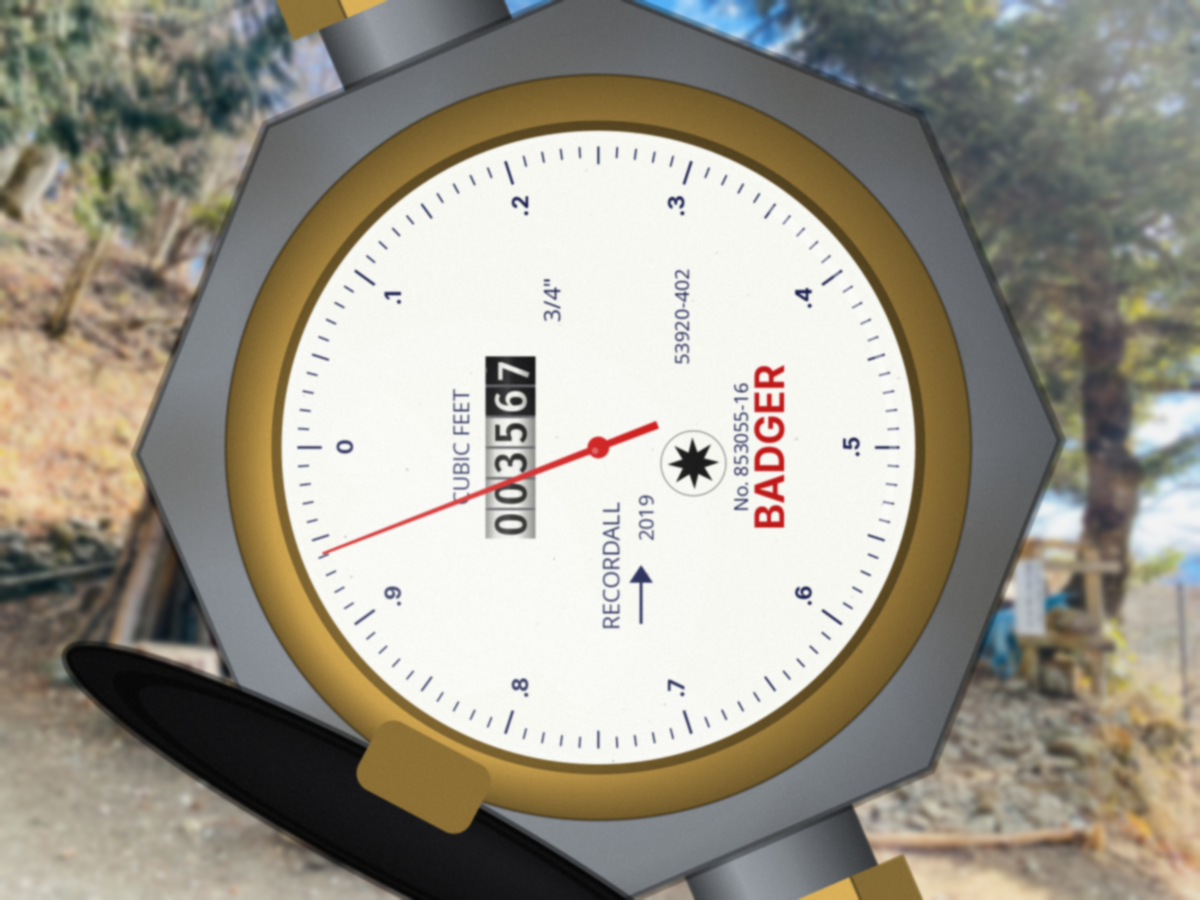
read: **3566.94** ft³
